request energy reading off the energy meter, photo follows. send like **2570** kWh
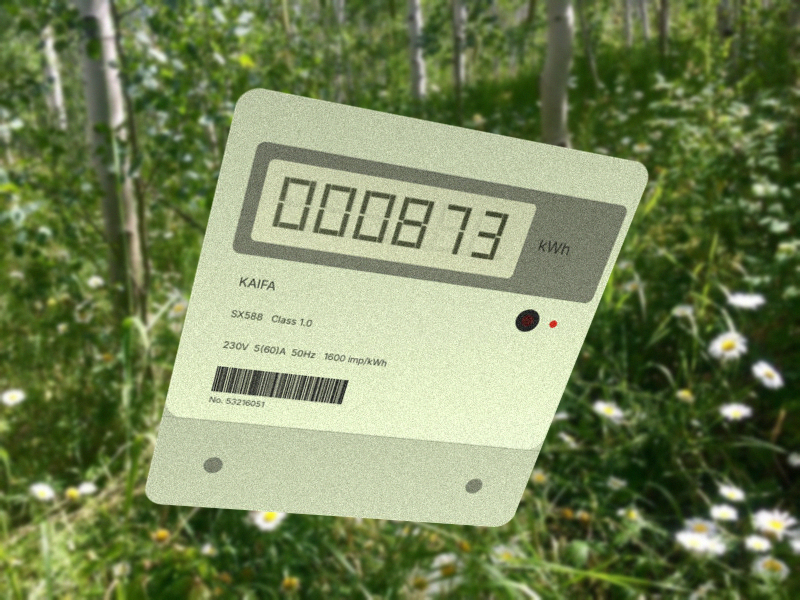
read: **873** kWh
